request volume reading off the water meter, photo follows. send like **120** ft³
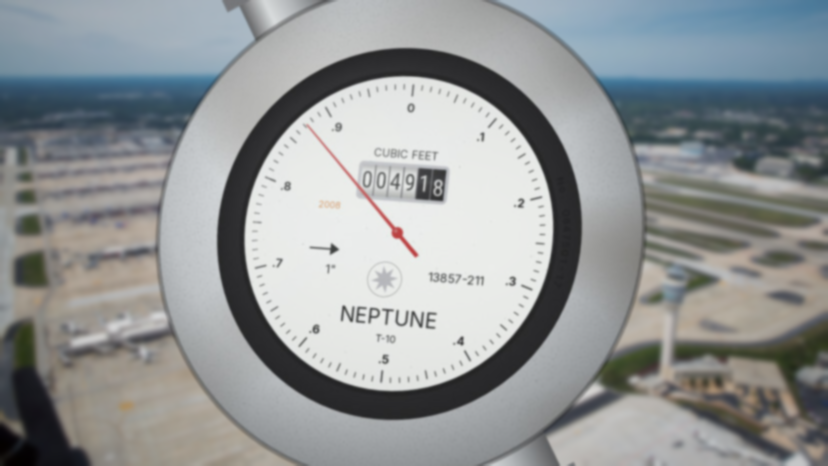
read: **4917.87** ft³
